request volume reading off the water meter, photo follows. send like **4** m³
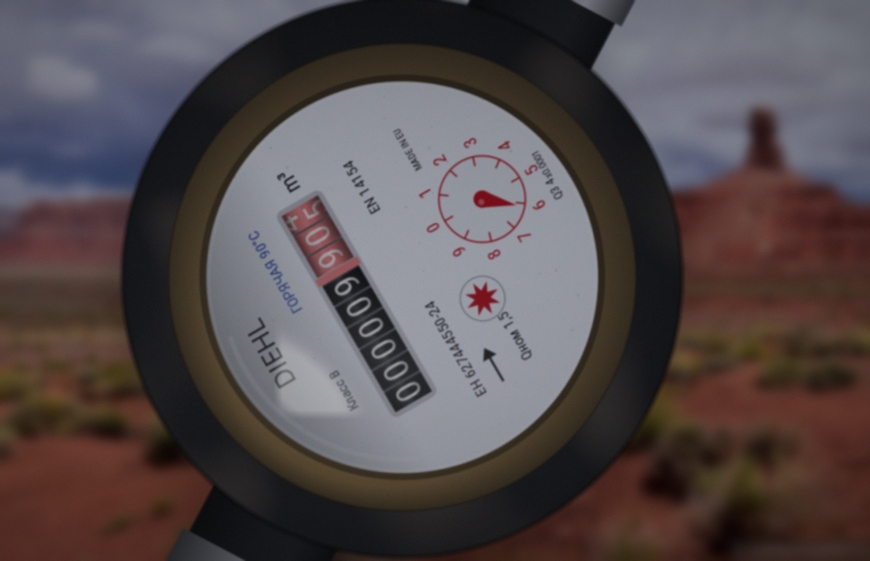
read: **9.9046** m³
